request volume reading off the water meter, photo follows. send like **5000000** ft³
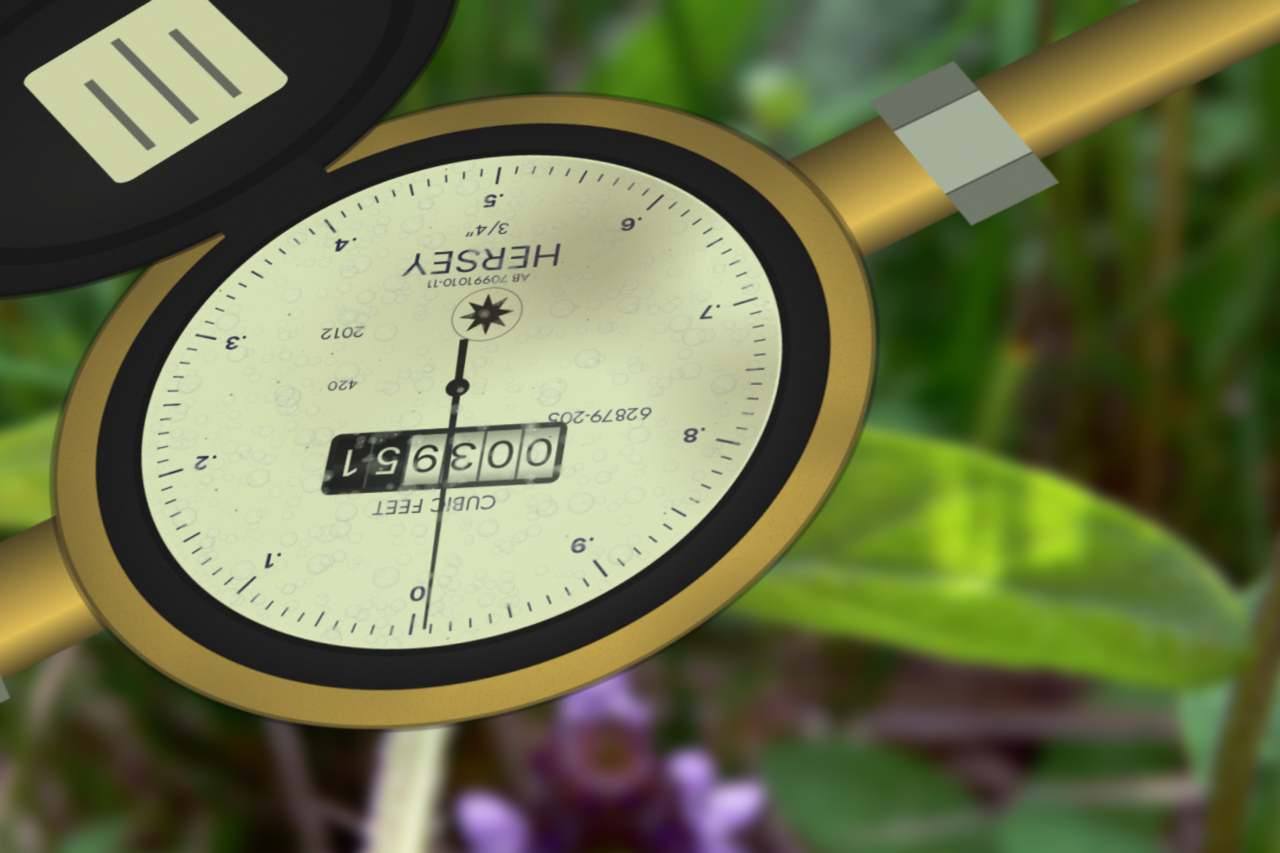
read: **3950.99** ft³
